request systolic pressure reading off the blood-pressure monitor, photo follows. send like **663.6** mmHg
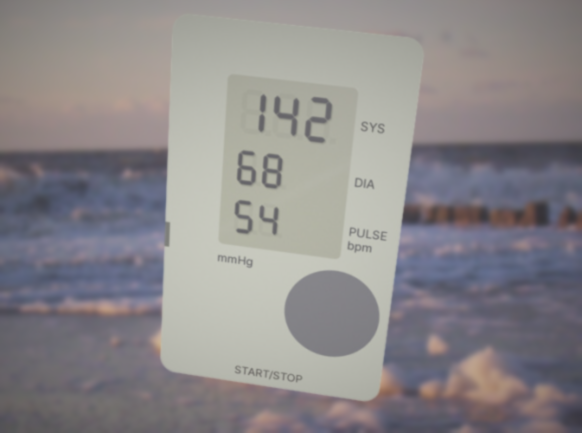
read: **142** mmHg
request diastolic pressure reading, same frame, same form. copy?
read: **68** mmHg
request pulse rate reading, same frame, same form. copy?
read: **54** bpm
